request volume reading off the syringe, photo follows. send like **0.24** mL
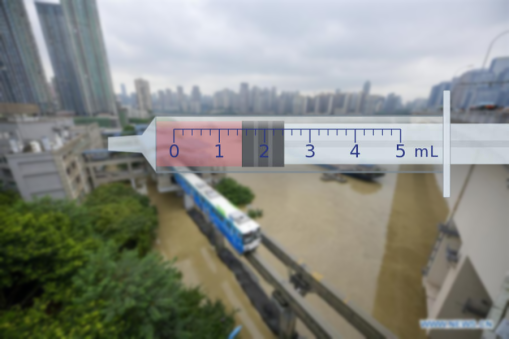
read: **1.5** mL
